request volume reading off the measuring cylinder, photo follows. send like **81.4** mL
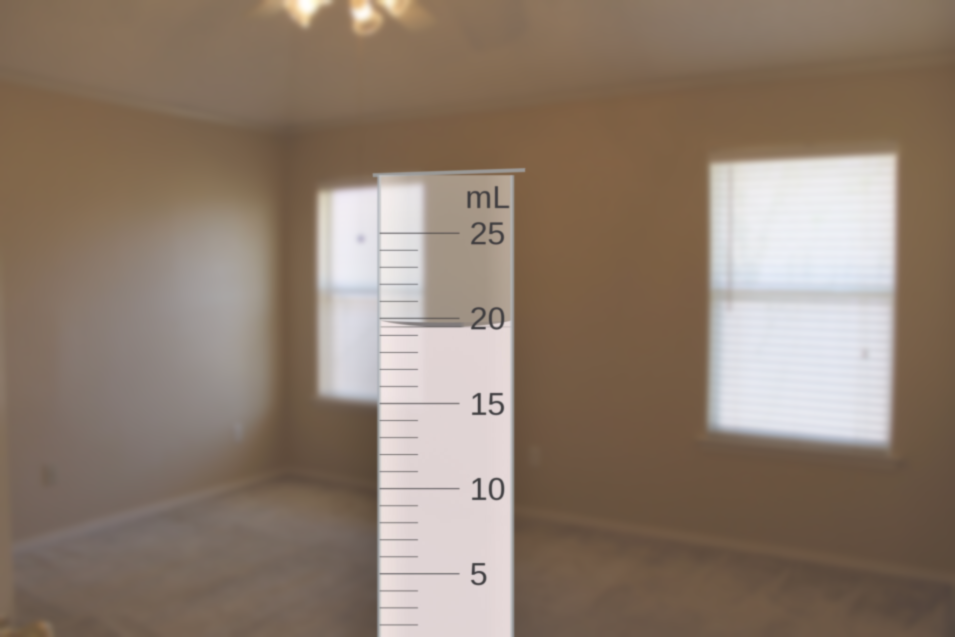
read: **19.5** mL
